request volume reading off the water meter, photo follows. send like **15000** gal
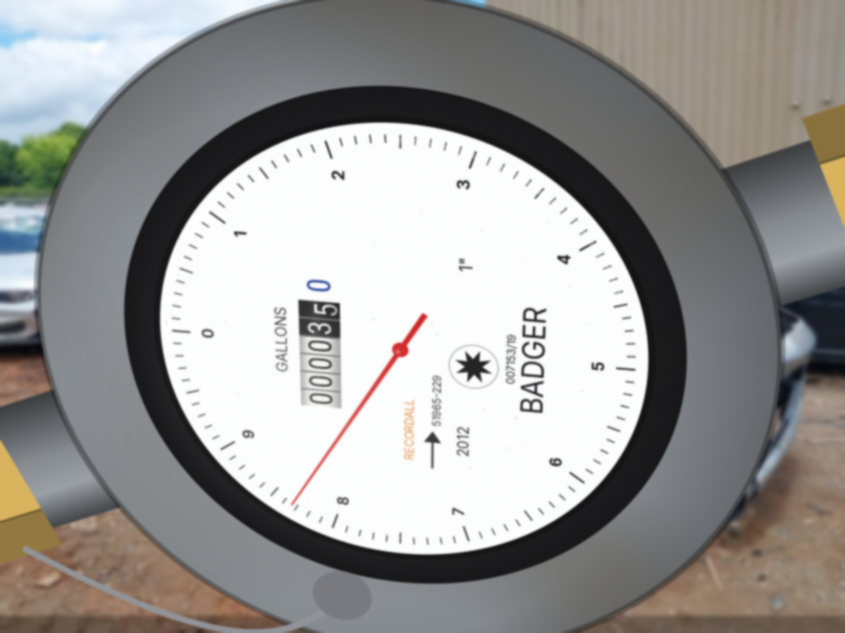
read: **348.3** gal
